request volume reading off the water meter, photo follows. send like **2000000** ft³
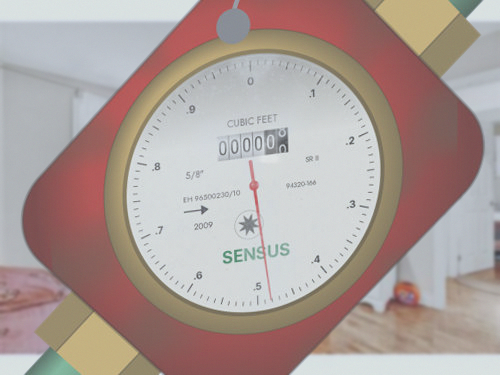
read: **8.48** ft³
